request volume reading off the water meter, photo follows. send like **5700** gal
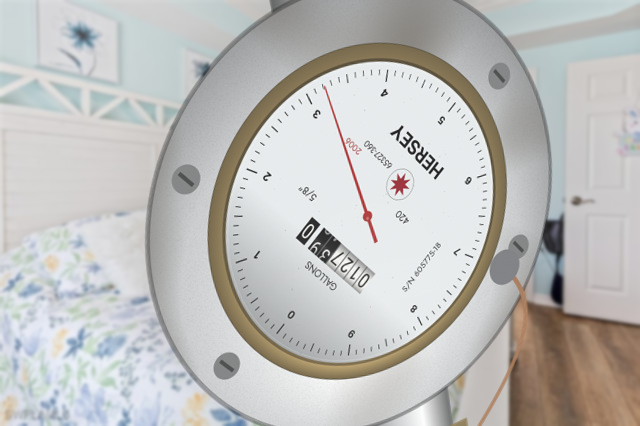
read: **127393.2** gal
